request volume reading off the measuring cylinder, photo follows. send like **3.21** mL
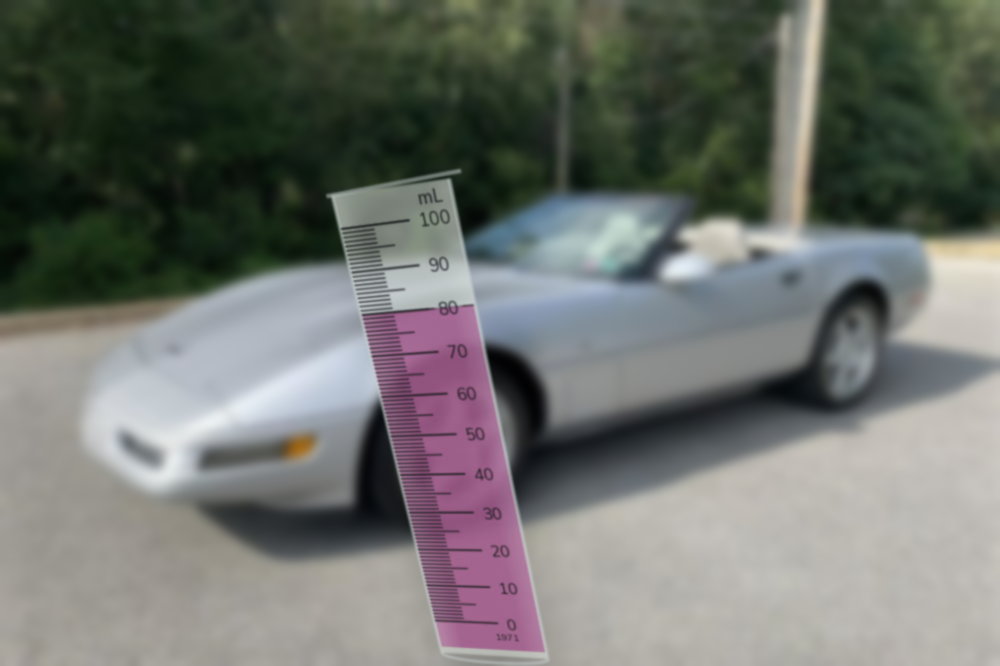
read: **80** mL
